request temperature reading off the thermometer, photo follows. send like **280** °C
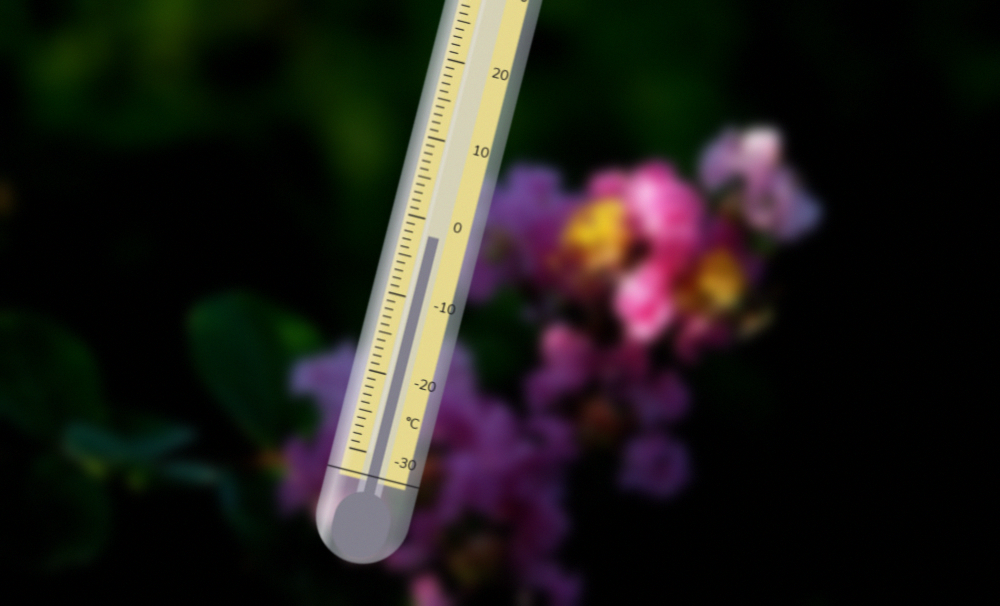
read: **-2** °C
